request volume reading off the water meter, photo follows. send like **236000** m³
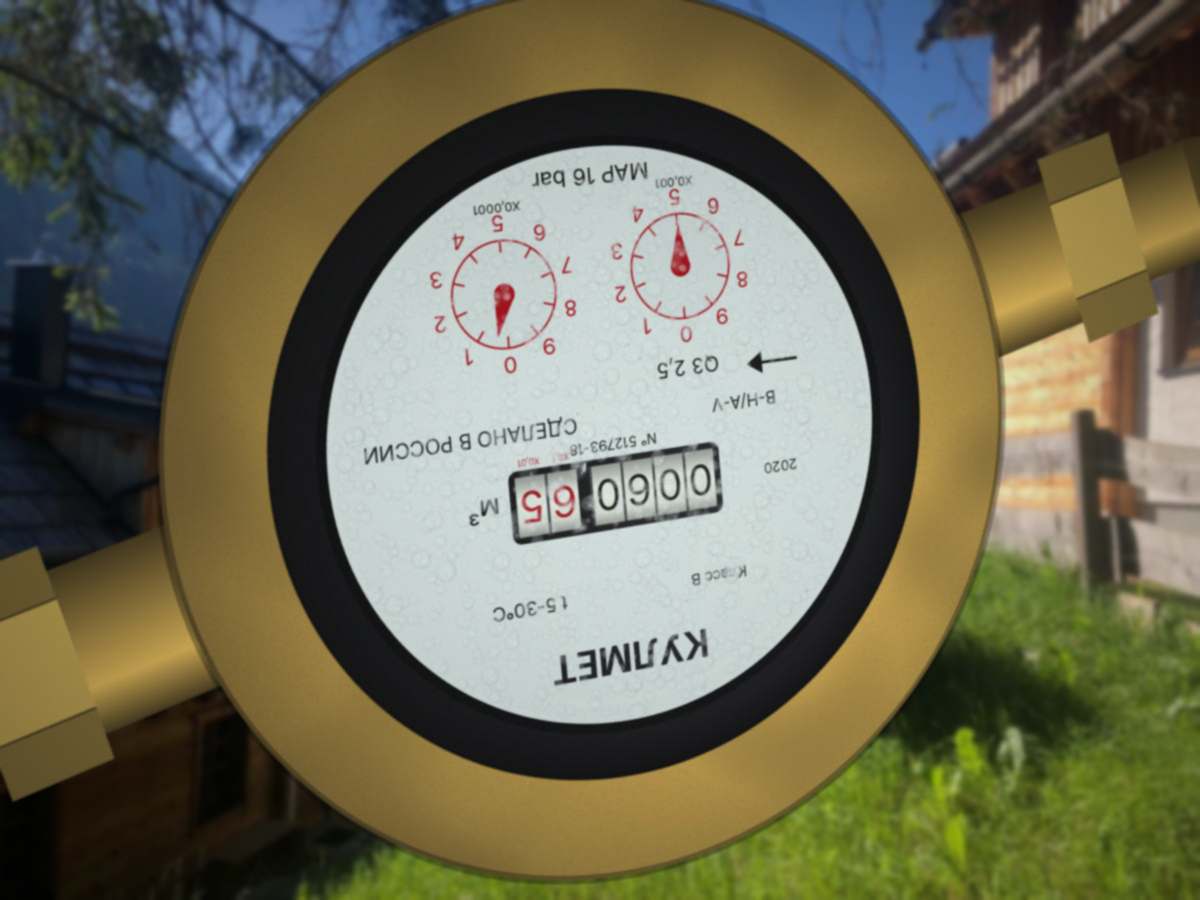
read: **60.6550** m³
